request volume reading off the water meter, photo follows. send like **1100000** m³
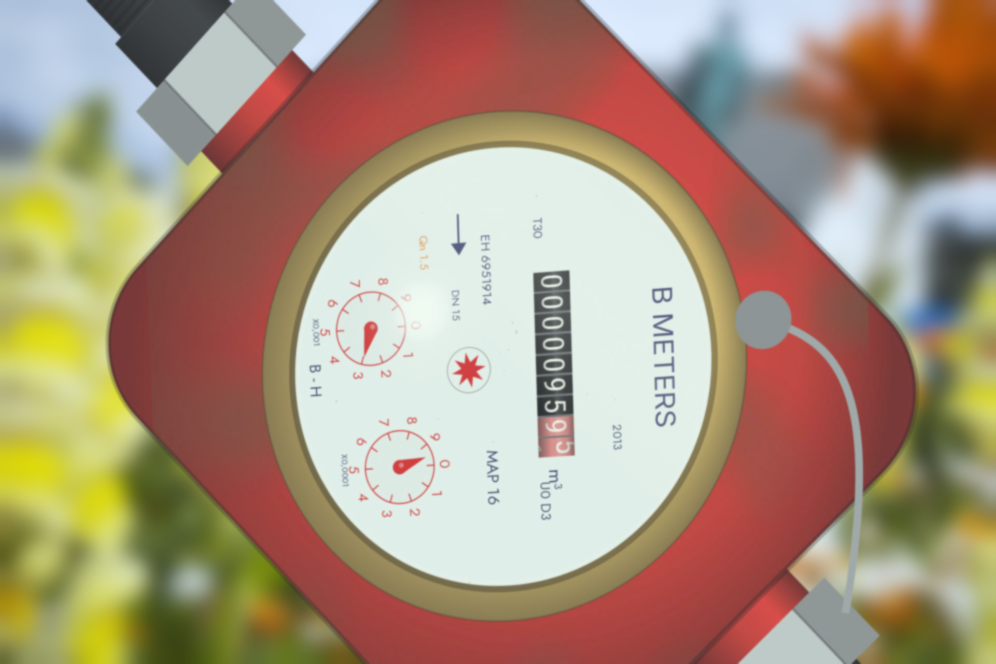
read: **95.9529** m³
